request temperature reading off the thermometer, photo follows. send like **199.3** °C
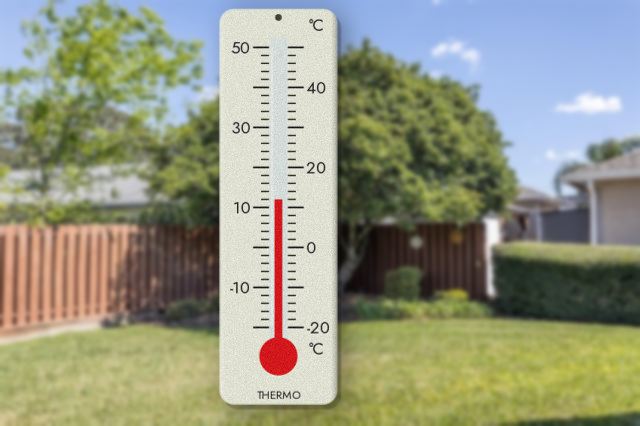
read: **12** °C
